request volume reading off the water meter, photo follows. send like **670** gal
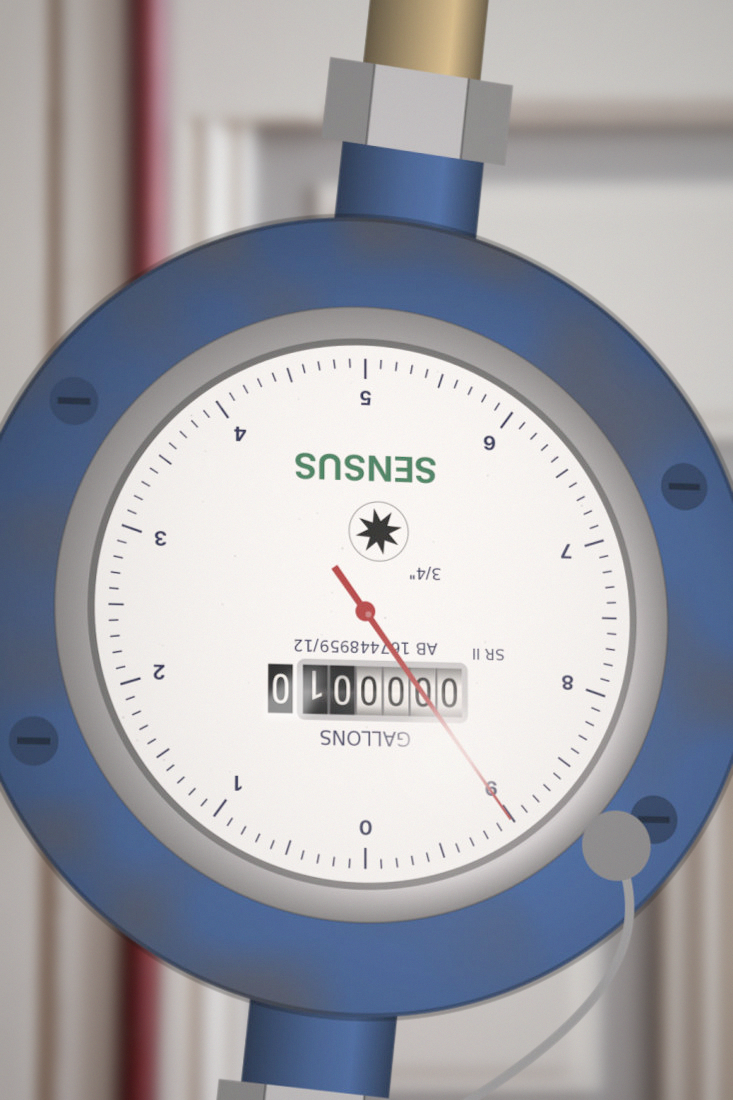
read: **9.0** gal
